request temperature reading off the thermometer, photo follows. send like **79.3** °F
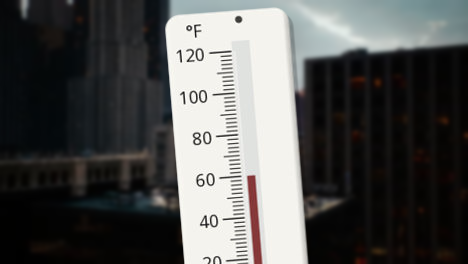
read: **60** °F
